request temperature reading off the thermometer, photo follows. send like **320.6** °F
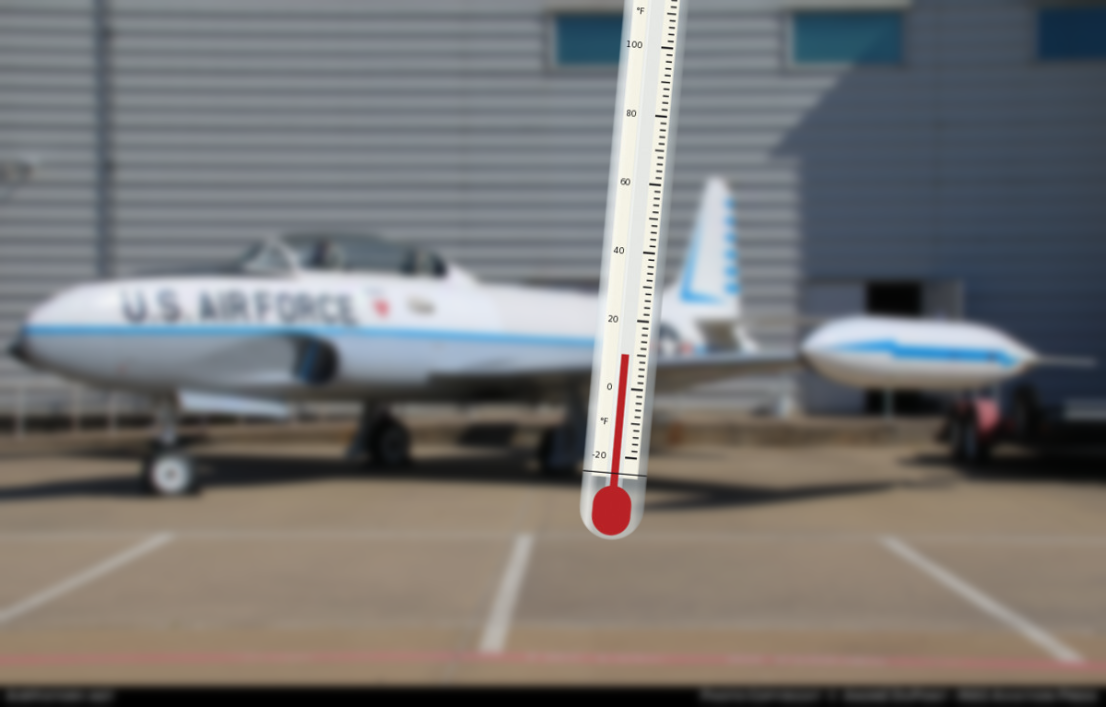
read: **10** °F
